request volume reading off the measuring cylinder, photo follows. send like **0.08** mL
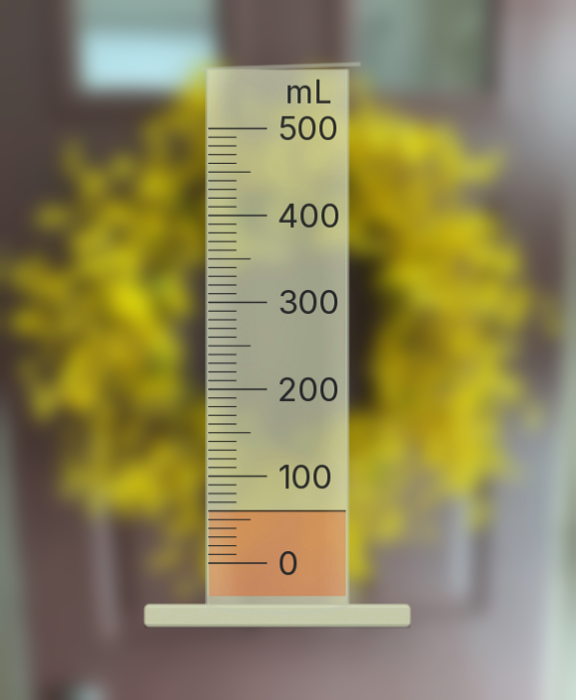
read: **60** mL
